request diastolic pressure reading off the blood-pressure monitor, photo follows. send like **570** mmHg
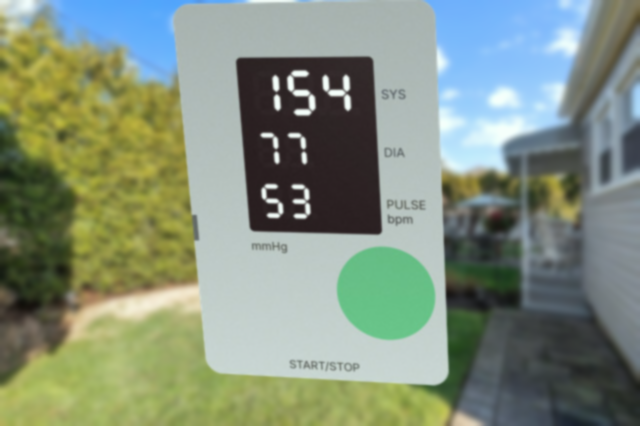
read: **77** mmHg
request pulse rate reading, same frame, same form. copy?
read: **53** bpm
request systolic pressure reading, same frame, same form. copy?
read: **154** mmHg
